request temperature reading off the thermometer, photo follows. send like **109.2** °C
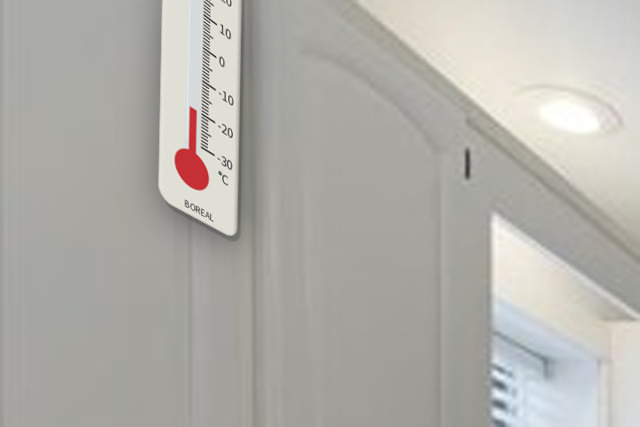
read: **-20** °C
